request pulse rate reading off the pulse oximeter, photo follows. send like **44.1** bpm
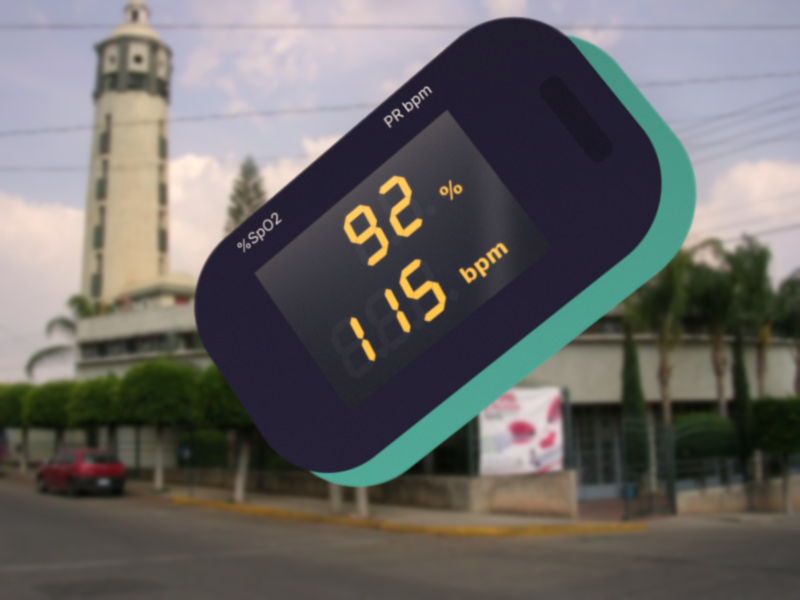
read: **115** bpm
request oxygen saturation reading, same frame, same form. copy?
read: **92** %
